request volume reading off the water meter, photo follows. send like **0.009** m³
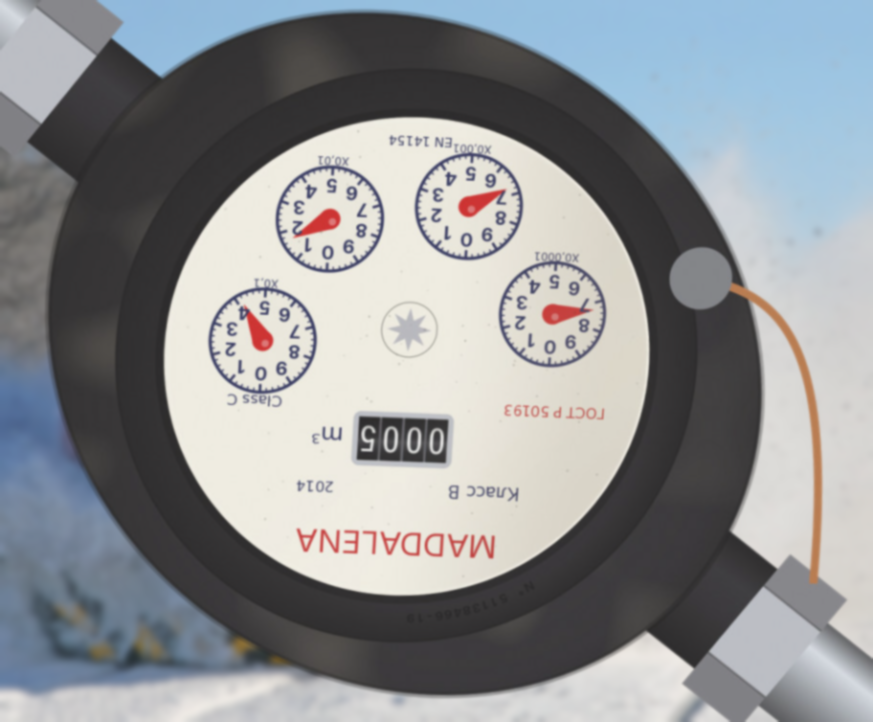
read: **5.4167** m³
